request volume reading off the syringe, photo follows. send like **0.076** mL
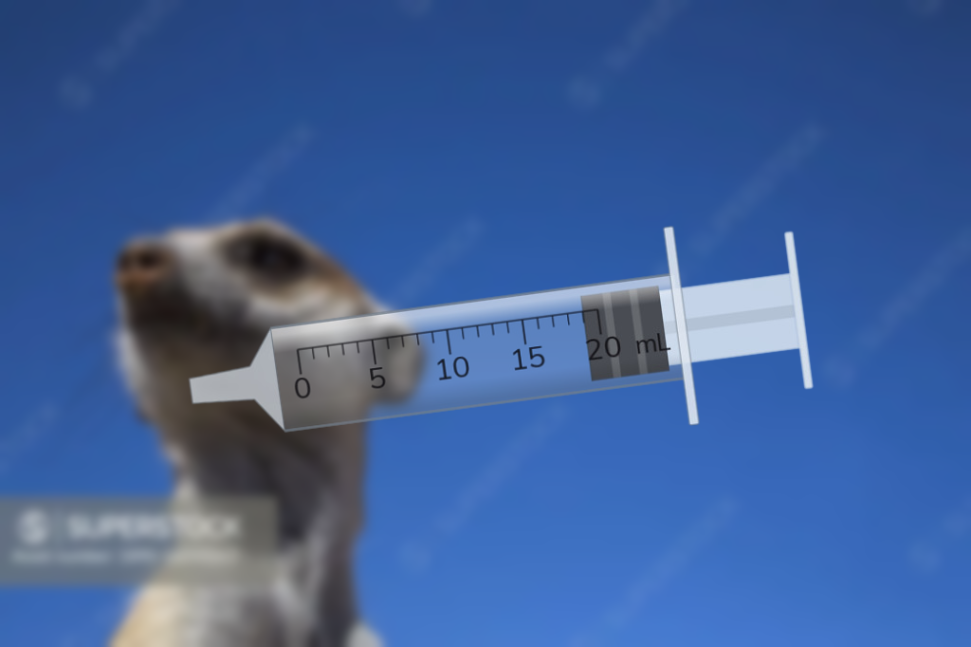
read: **19** mL
